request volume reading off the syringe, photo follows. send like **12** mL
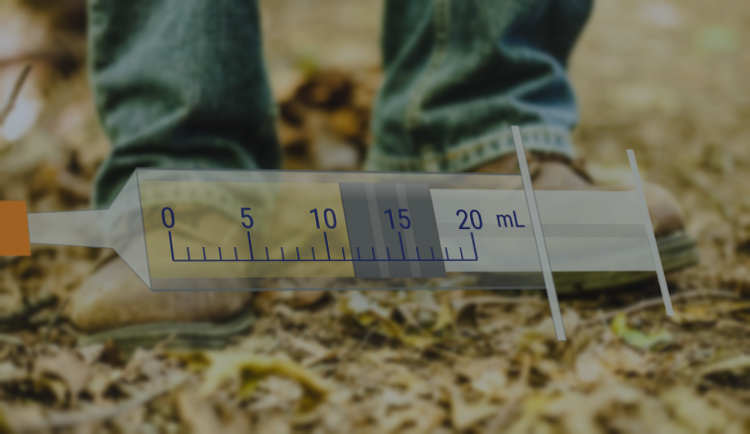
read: **11.5** mL
